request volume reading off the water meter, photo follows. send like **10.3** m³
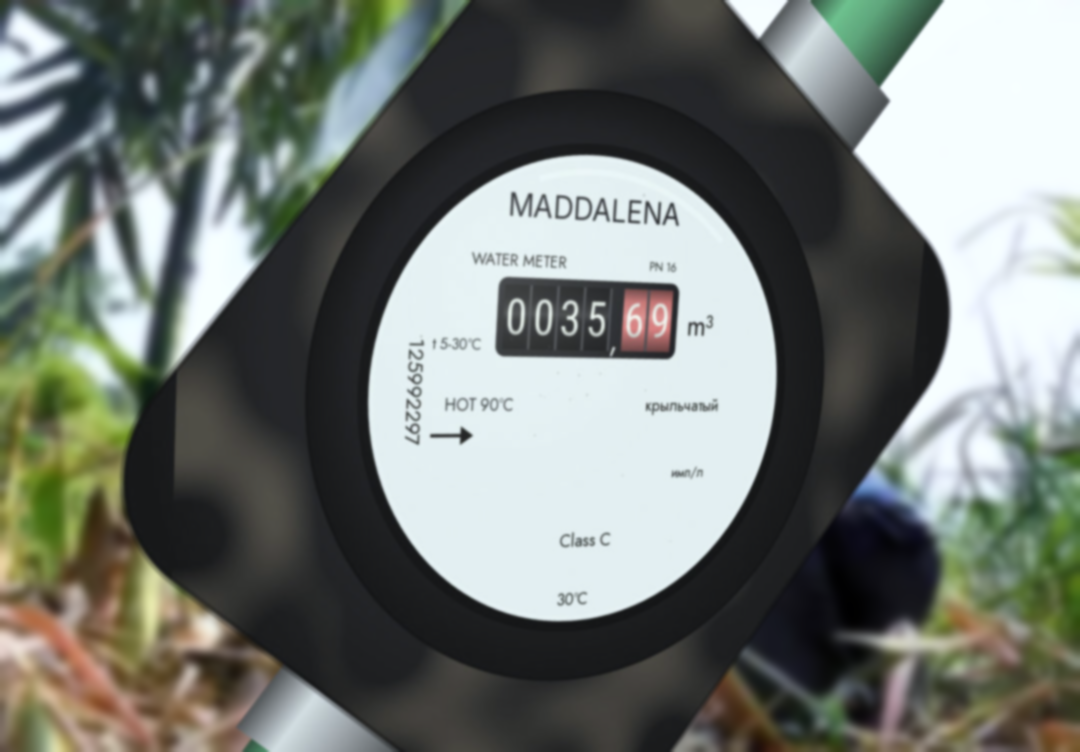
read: **35.69** m³
